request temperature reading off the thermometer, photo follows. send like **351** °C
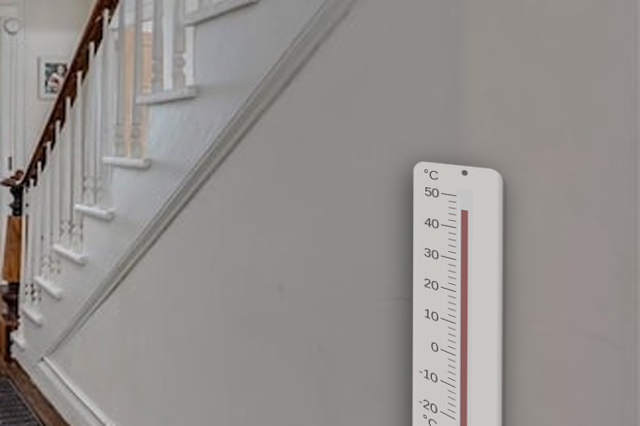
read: **46** °C
